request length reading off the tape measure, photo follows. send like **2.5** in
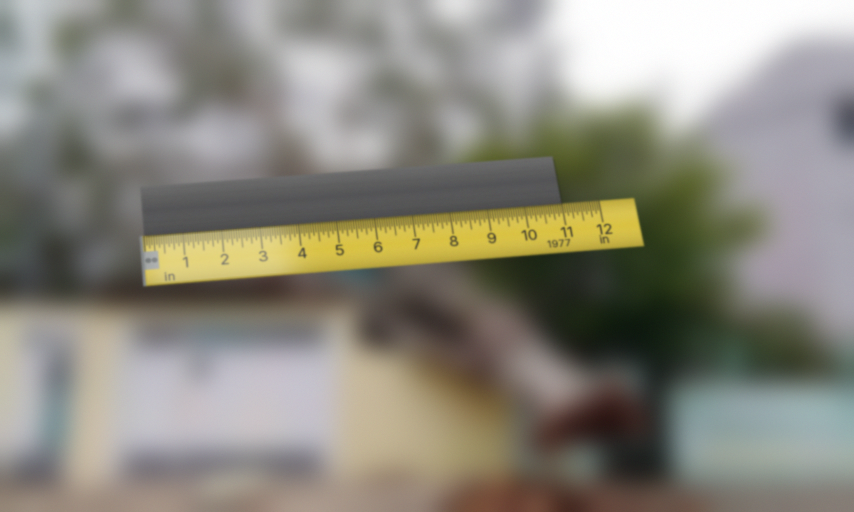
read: **11** in
